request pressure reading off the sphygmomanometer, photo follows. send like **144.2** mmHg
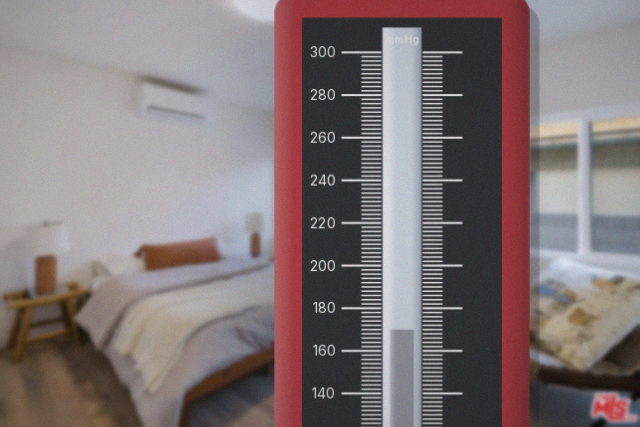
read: **170** mmHg
